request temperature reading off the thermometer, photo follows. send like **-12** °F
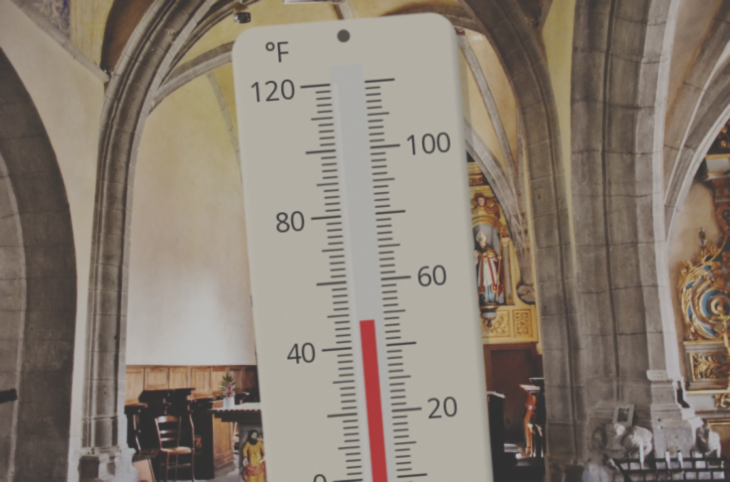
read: **48** °F
